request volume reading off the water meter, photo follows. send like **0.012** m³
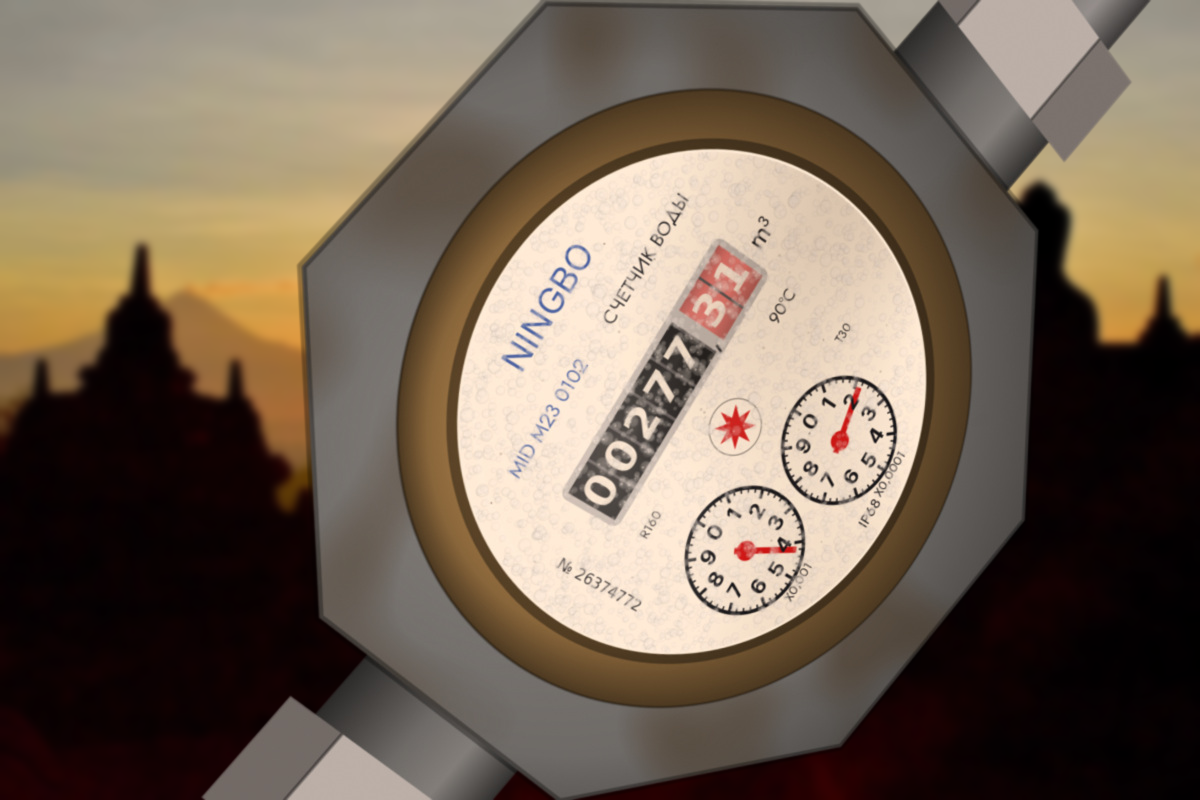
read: **277.3142** m³
